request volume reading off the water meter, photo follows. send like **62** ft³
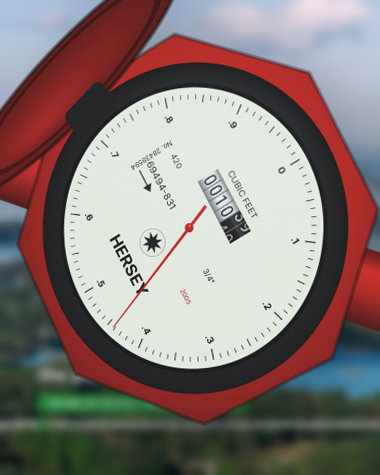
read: **1039.44** ft³
